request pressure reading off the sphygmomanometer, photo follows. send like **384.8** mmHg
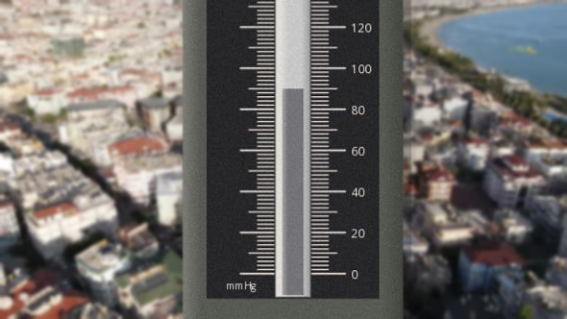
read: **90** mmHg
